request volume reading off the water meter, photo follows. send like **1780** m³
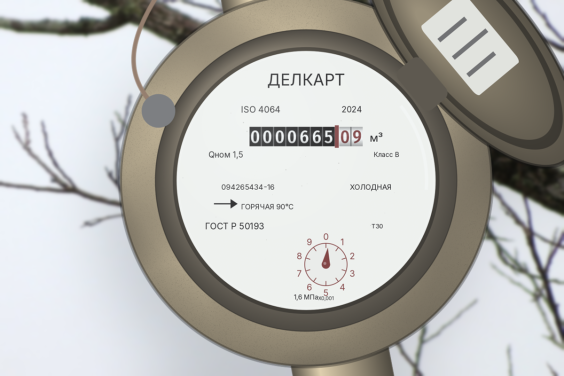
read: **665.090** m³
